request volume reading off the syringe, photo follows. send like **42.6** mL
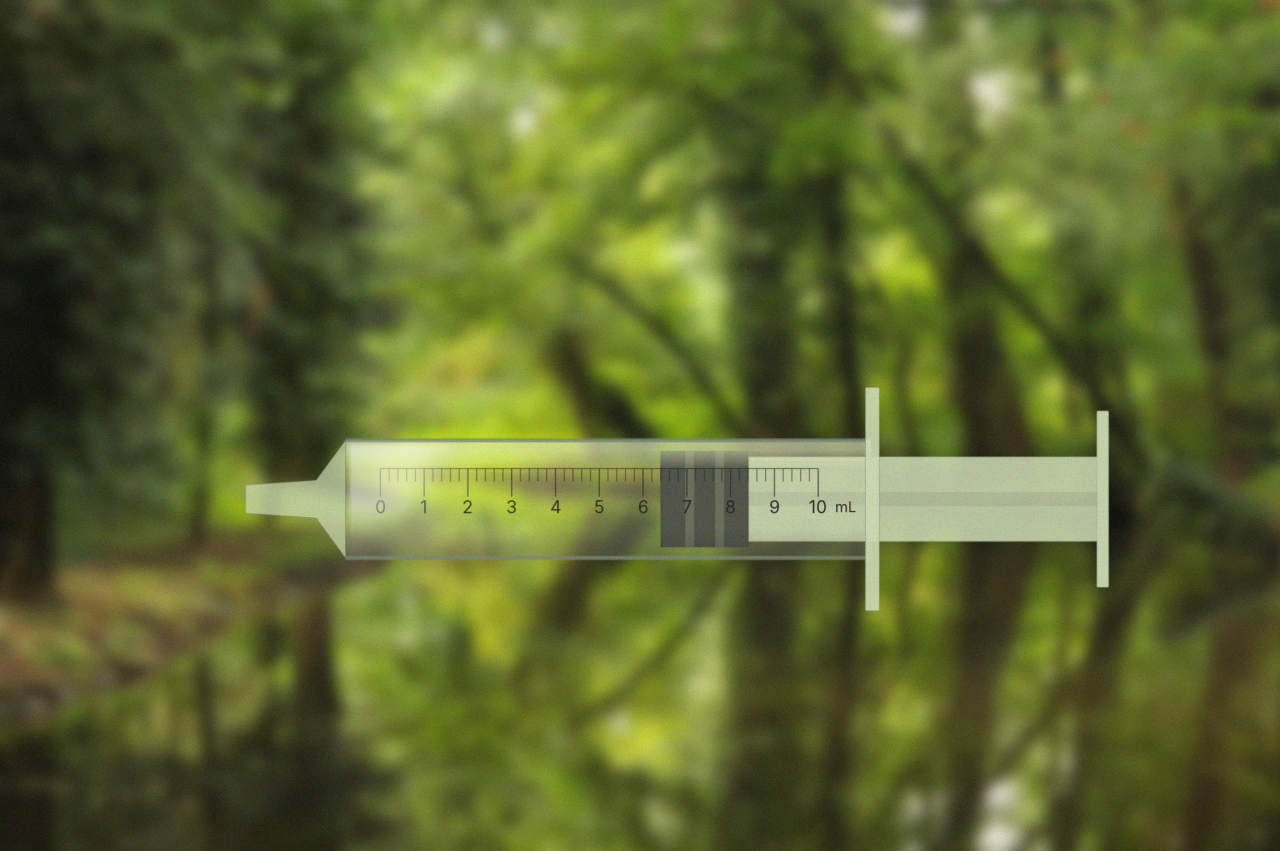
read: **6.4** mL
